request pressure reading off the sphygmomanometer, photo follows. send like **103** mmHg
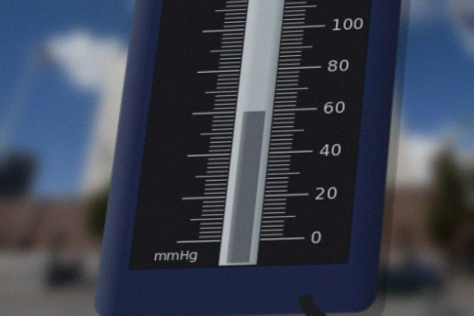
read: **60** mmHg
